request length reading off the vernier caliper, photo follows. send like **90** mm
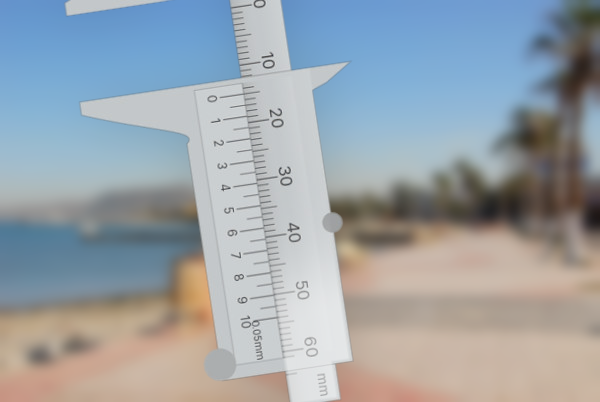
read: **15.0** mm
